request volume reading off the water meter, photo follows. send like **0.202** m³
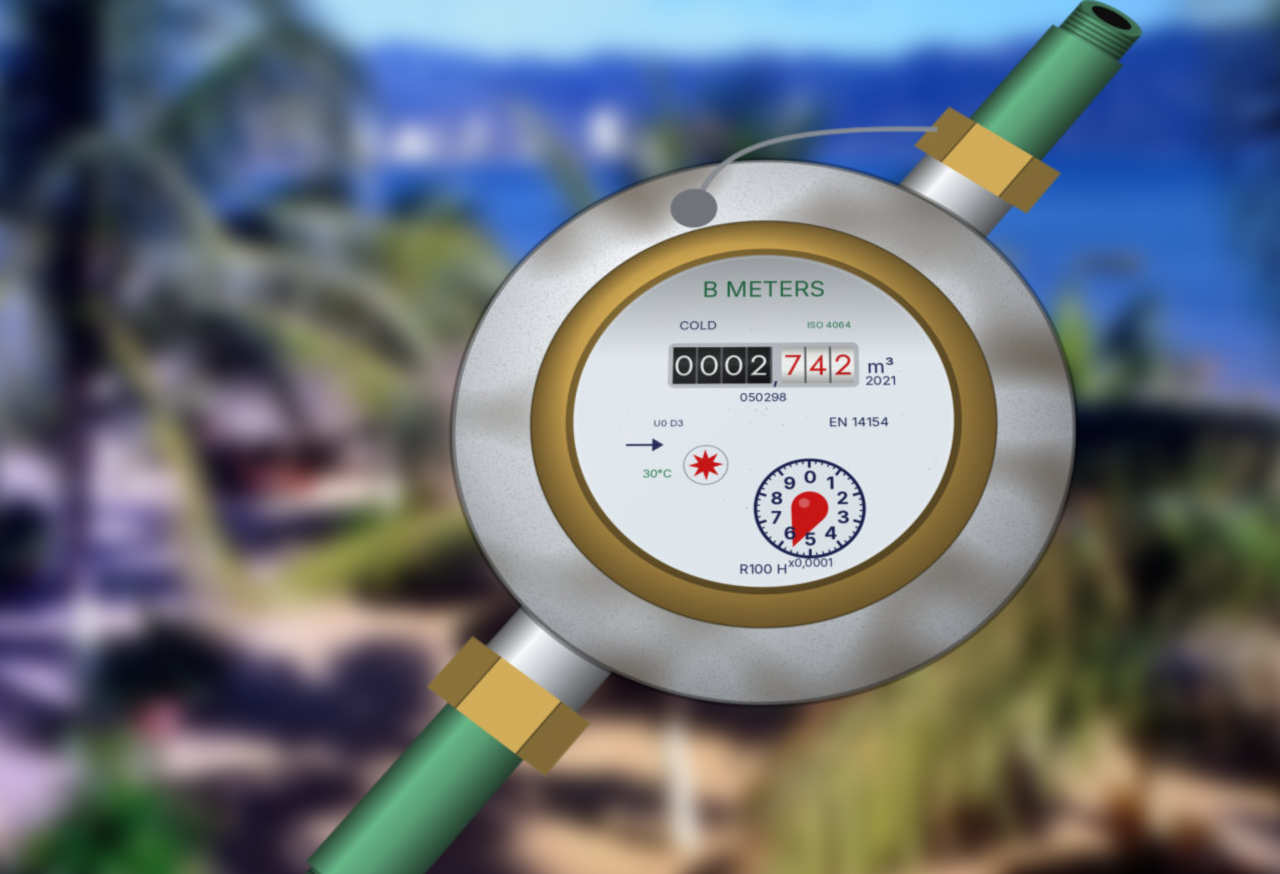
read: **2.7425** m³
